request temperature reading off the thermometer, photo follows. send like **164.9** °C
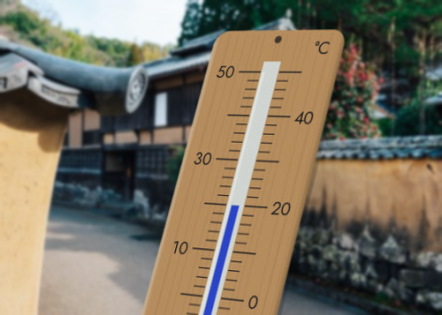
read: **20** °C
